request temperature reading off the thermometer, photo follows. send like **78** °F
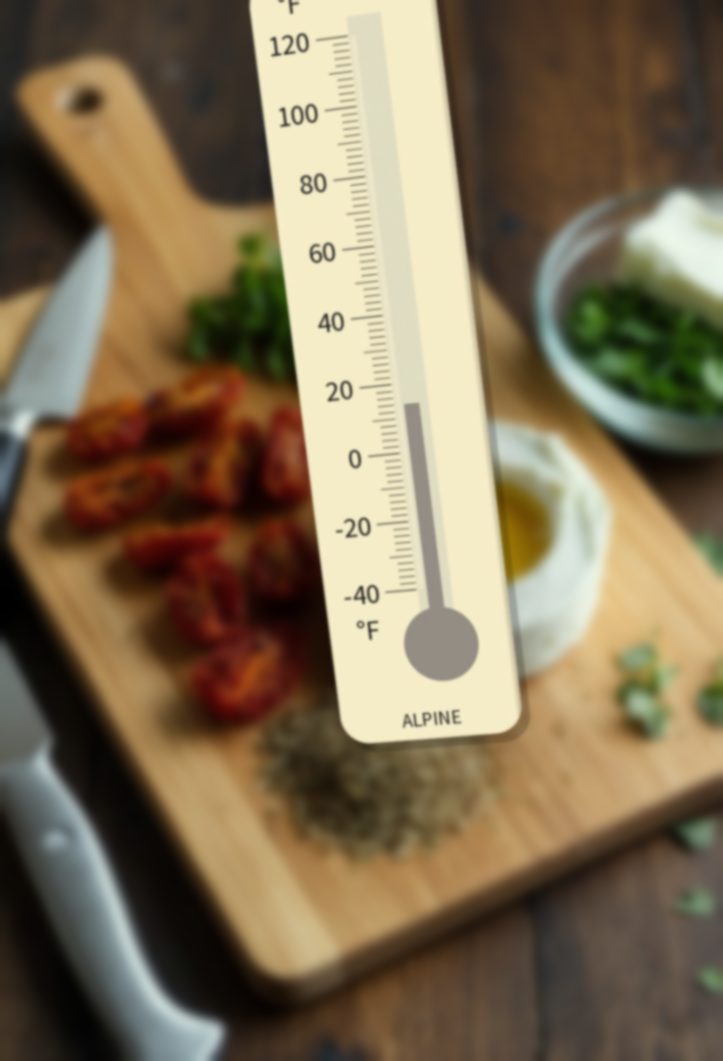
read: **14** °F
